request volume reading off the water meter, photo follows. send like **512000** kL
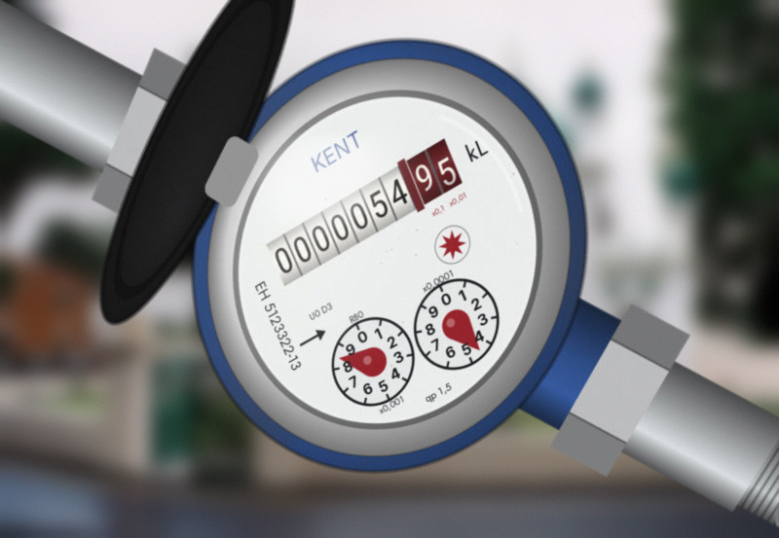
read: **54.9484** kL
